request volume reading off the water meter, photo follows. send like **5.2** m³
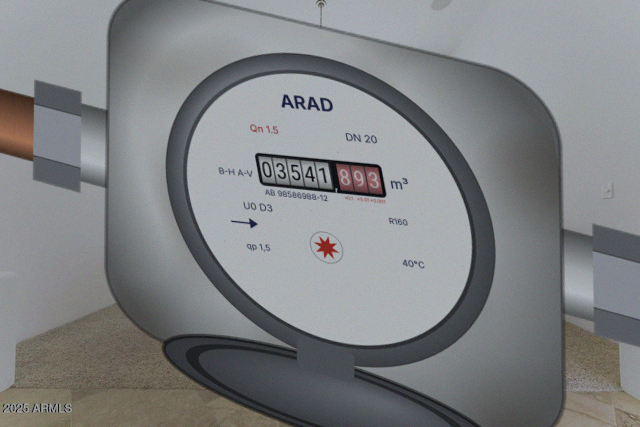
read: **3541.893** m³
